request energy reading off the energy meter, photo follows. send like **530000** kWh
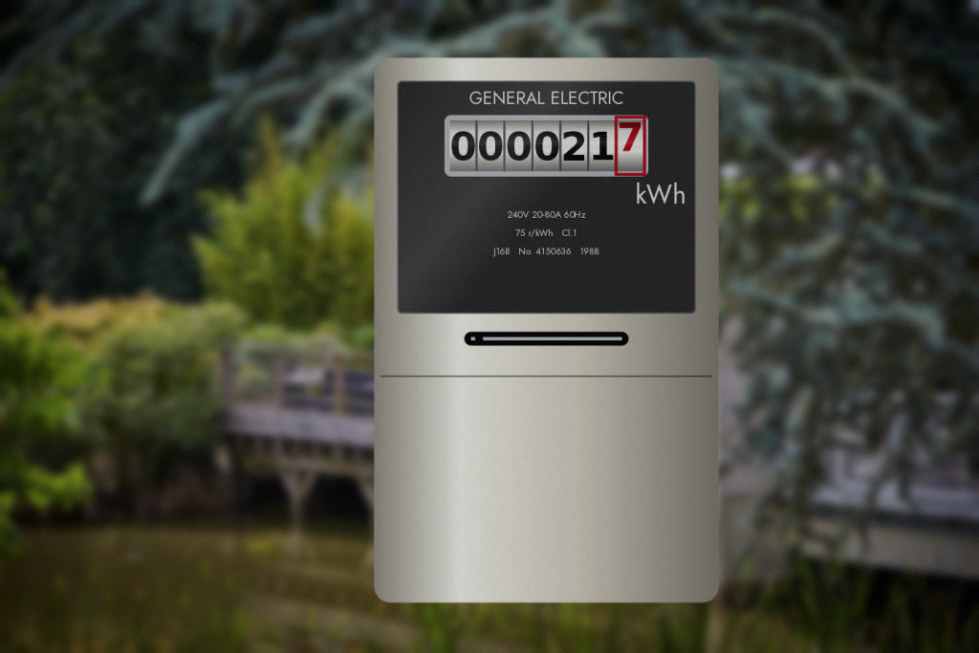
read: **21.7** kWh
